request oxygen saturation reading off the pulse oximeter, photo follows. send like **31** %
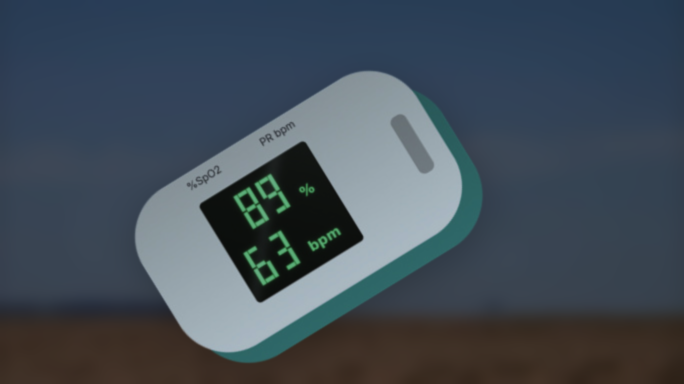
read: **89** %
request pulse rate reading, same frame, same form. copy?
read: **63** bpm
